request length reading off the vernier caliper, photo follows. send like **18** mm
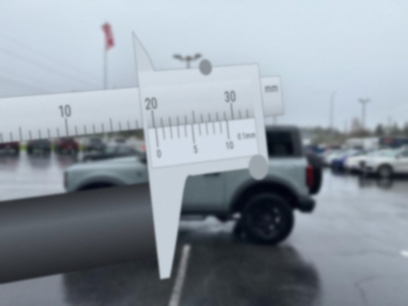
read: **20.2** mm
